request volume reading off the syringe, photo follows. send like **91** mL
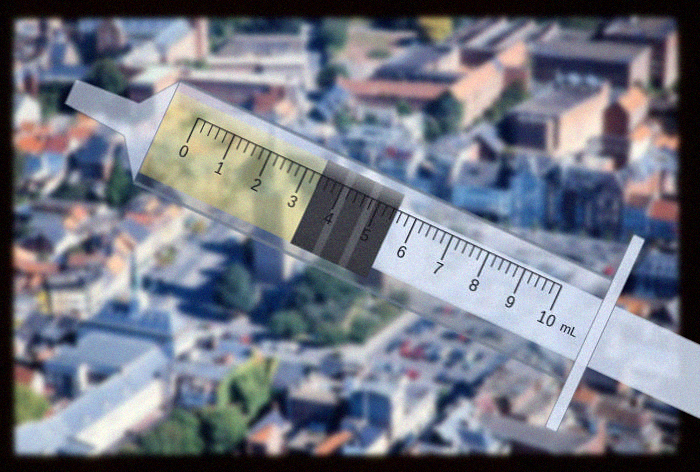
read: **3.4** mL
